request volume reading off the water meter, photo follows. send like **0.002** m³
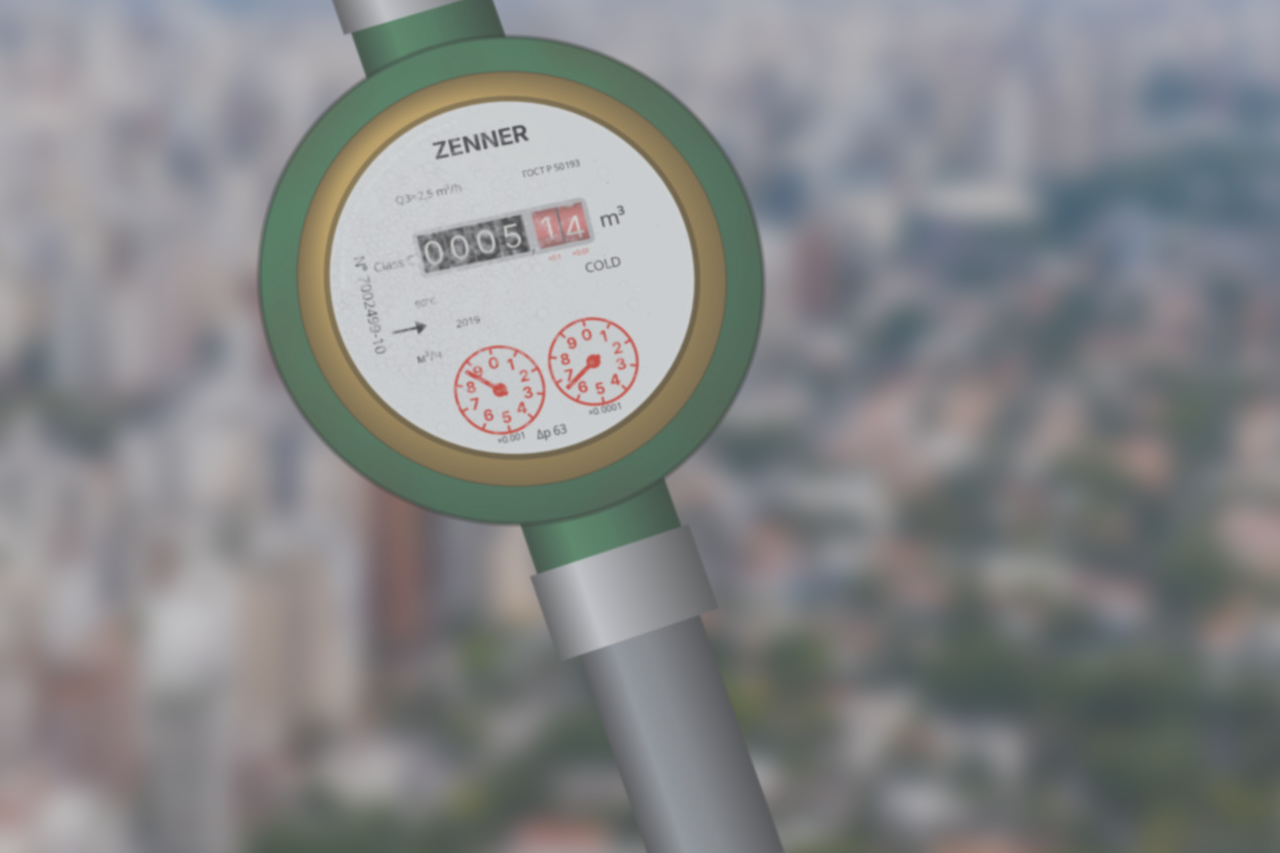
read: **5.1386** m³
